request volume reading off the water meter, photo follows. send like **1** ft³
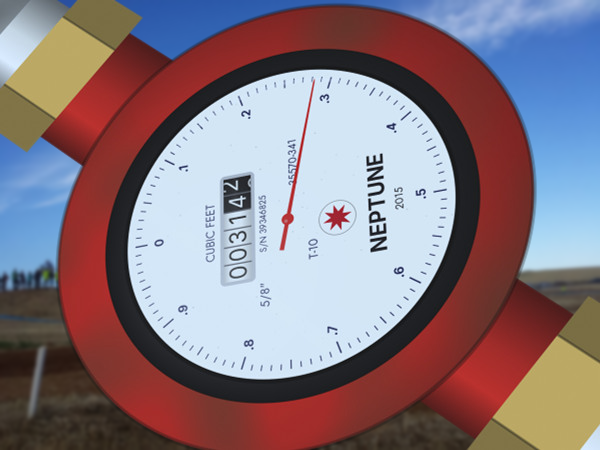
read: **3142.28** ft³
